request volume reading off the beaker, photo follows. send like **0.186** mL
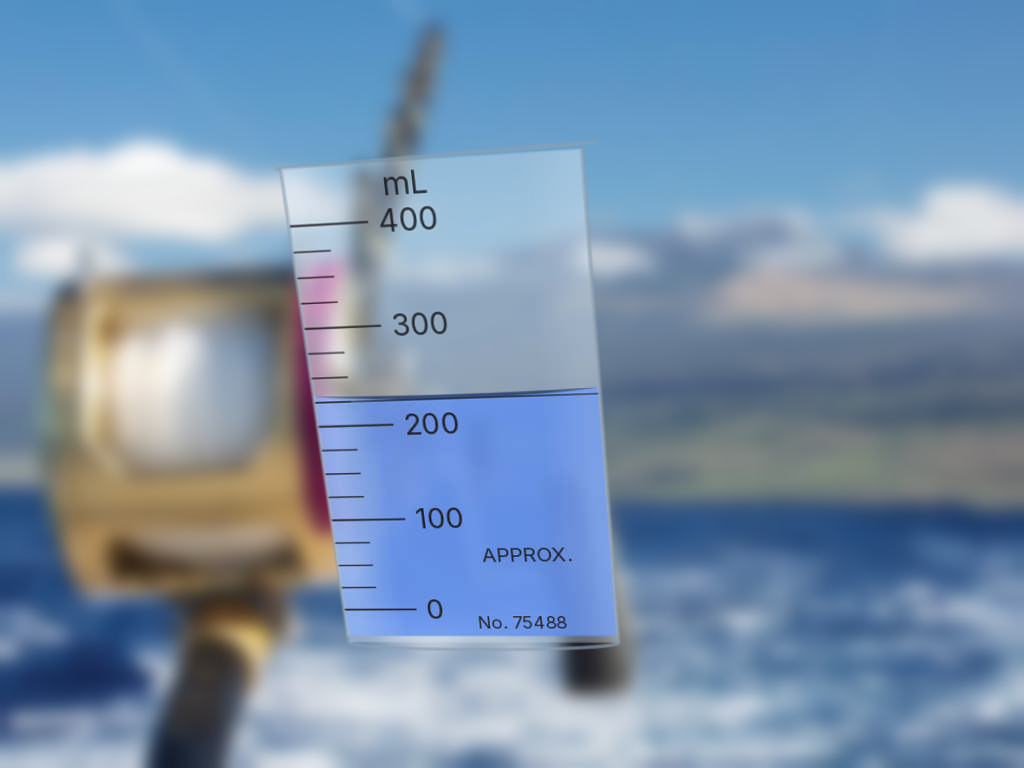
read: **225** mL
